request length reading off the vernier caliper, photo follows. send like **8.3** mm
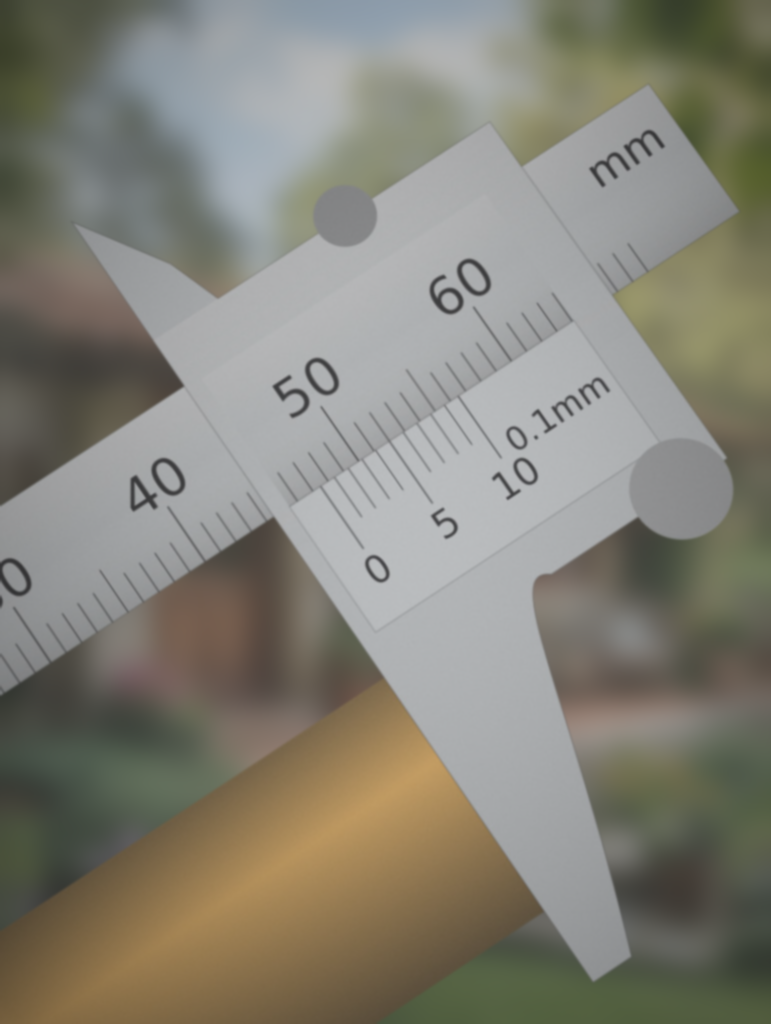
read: **47.5** mm
